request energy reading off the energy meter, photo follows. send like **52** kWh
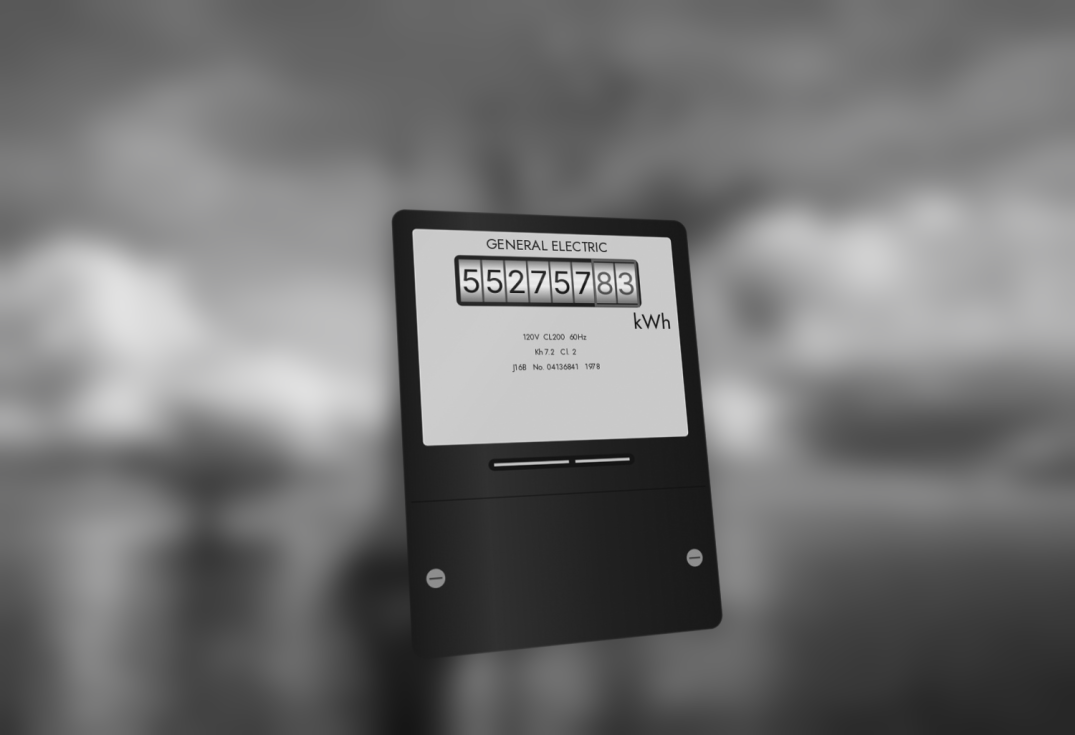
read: **552757.83** kWh
